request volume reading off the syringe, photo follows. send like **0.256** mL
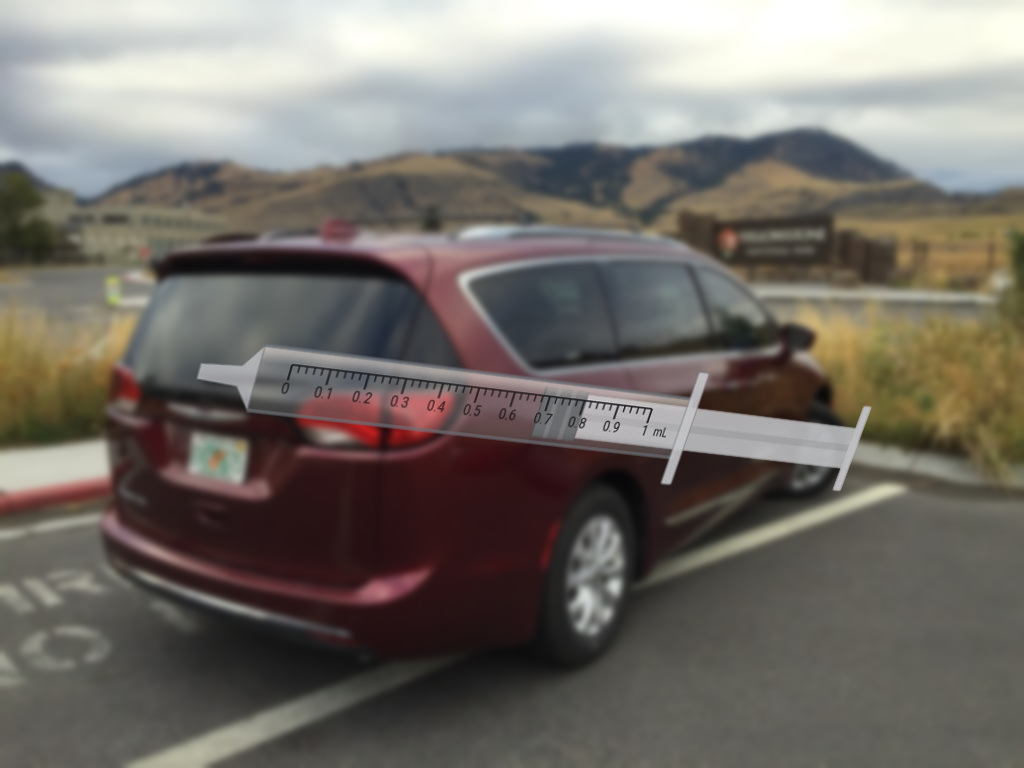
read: **0.68** mL
